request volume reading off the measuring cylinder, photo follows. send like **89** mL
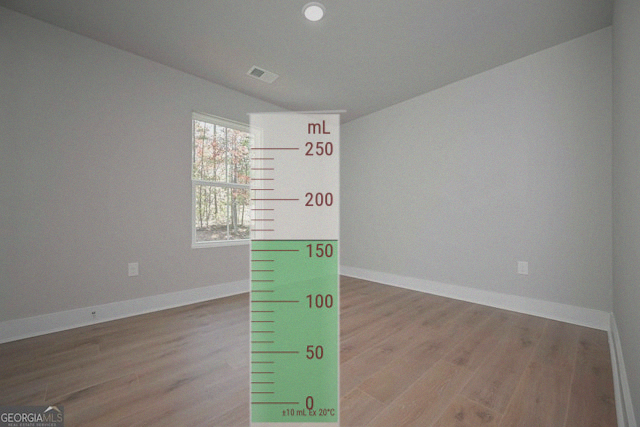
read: **160** mL
